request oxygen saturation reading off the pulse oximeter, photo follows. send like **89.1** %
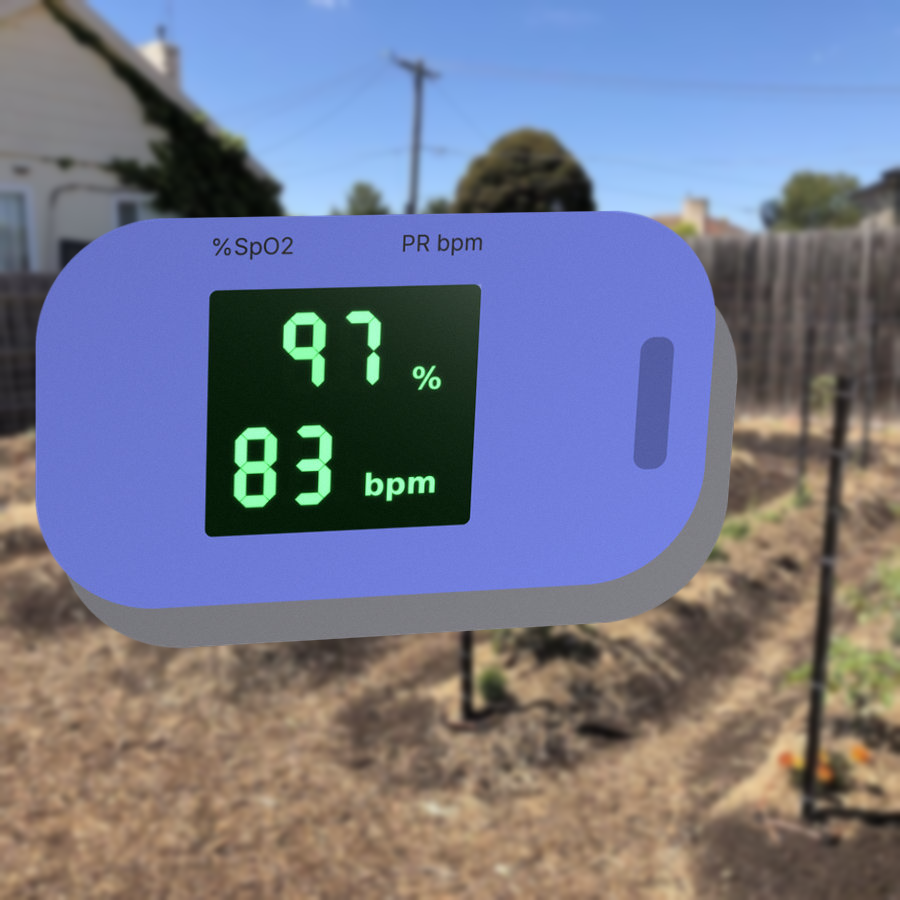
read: **97** %
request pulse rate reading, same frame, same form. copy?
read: **83** bpm
